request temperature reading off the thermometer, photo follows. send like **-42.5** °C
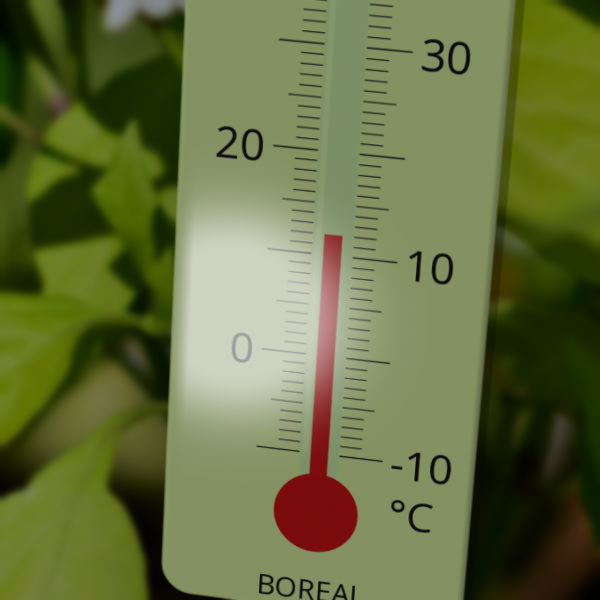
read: **12** °C
